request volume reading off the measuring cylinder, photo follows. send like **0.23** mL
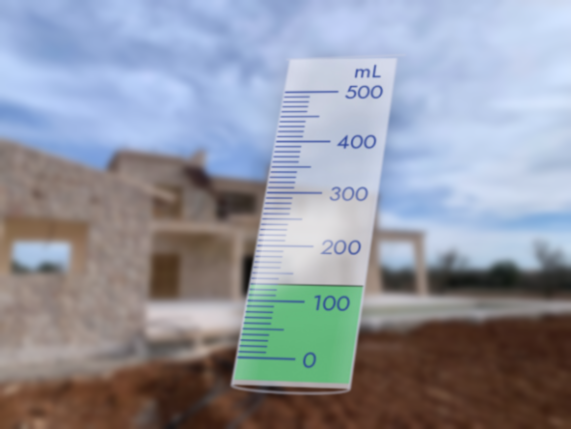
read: **130** mL
